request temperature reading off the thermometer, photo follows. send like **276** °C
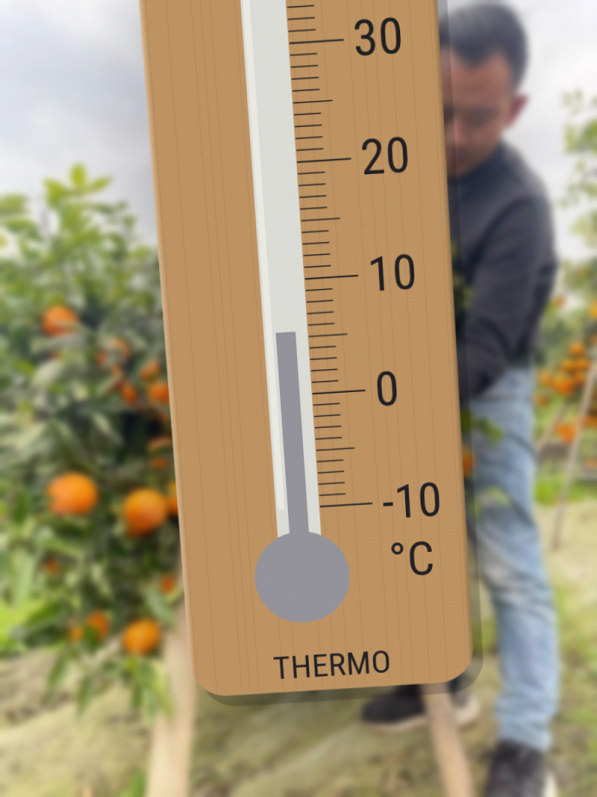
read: **5.5** °C
